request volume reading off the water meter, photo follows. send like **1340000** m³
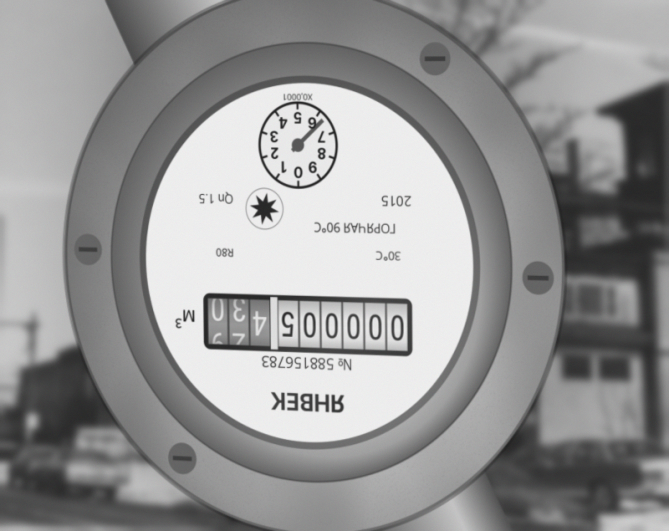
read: **5.4296** m³
